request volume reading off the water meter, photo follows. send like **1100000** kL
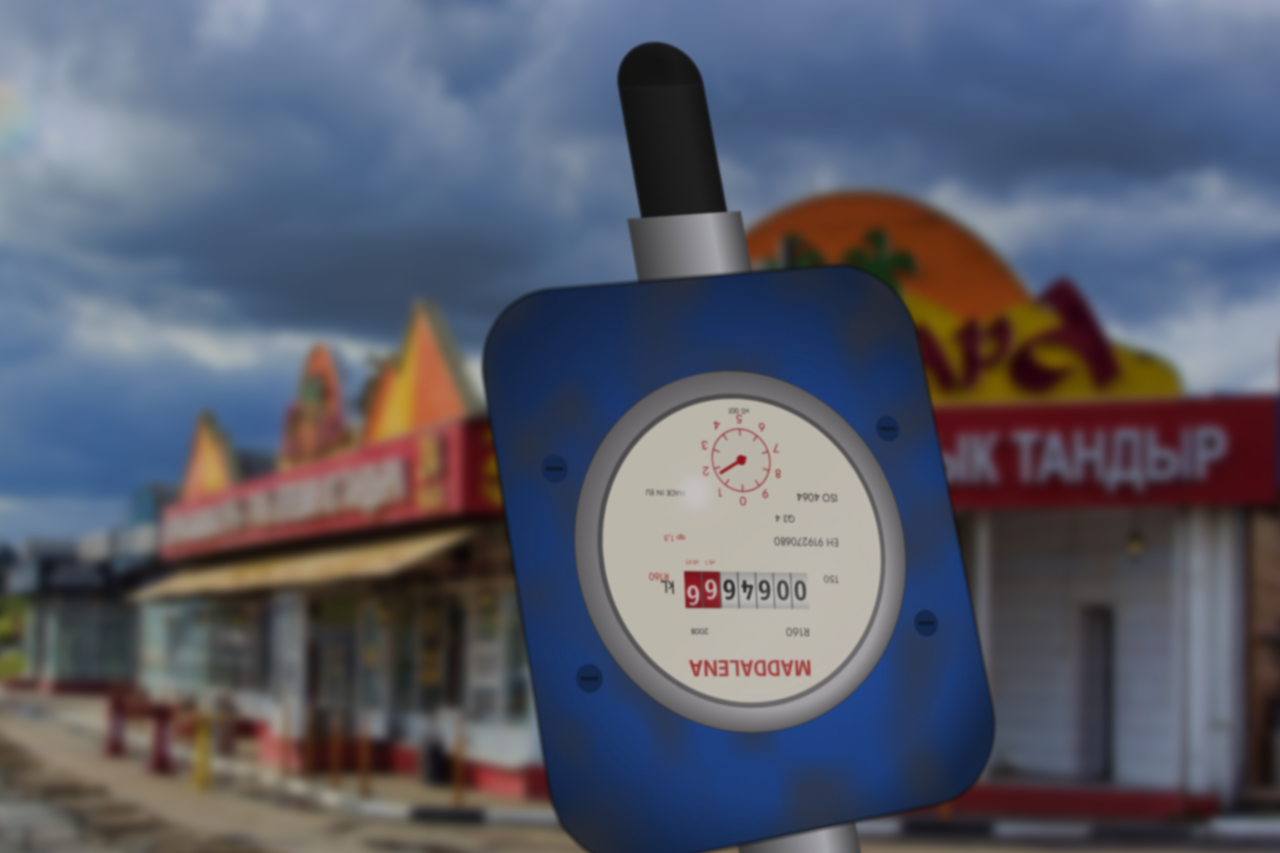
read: **646.661** kL
